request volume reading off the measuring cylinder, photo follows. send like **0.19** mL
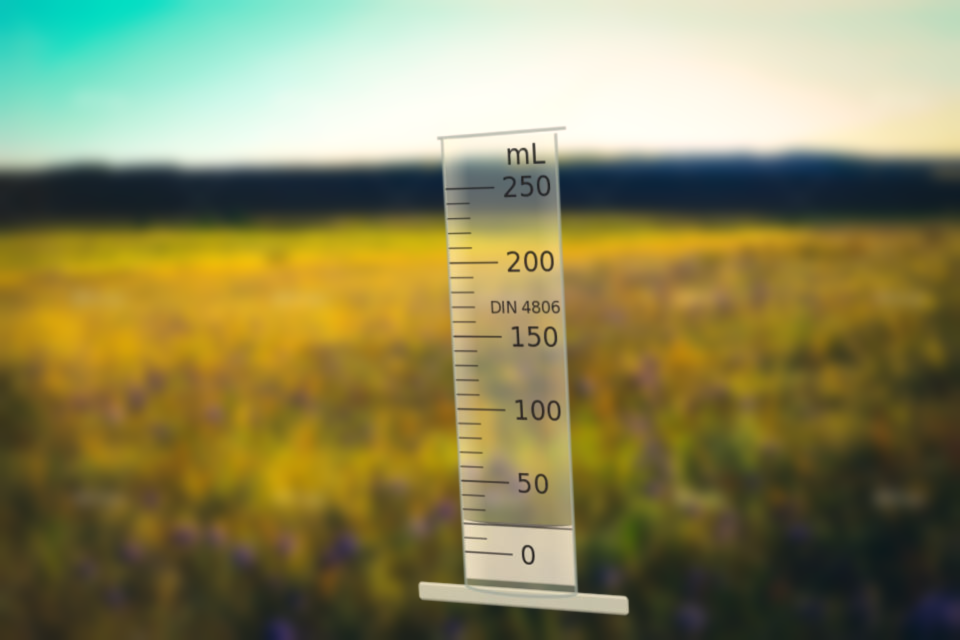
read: **20** mL
